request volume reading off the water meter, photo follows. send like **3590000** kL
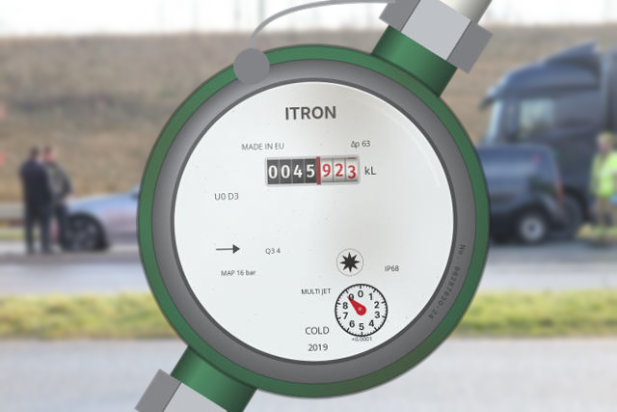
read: **45.9228** kL
